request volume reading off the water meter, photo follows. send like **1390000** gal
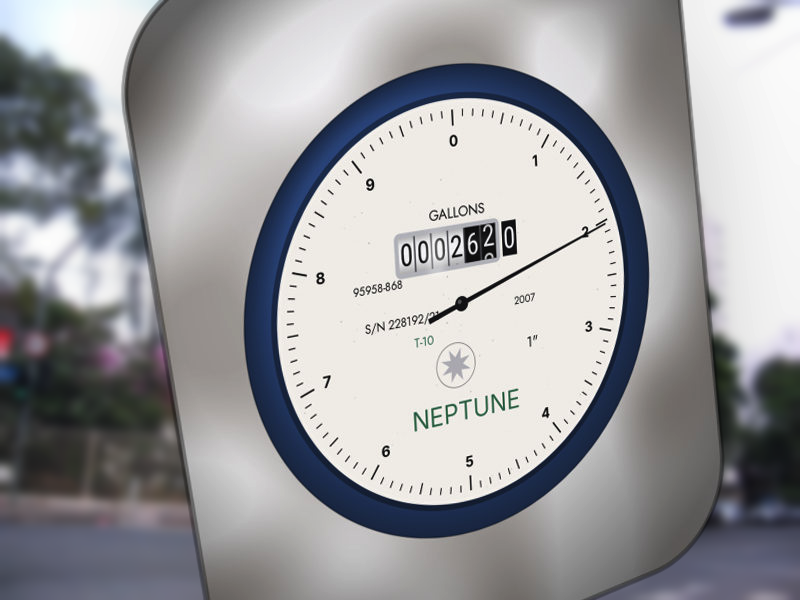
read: **2622.0** gal
